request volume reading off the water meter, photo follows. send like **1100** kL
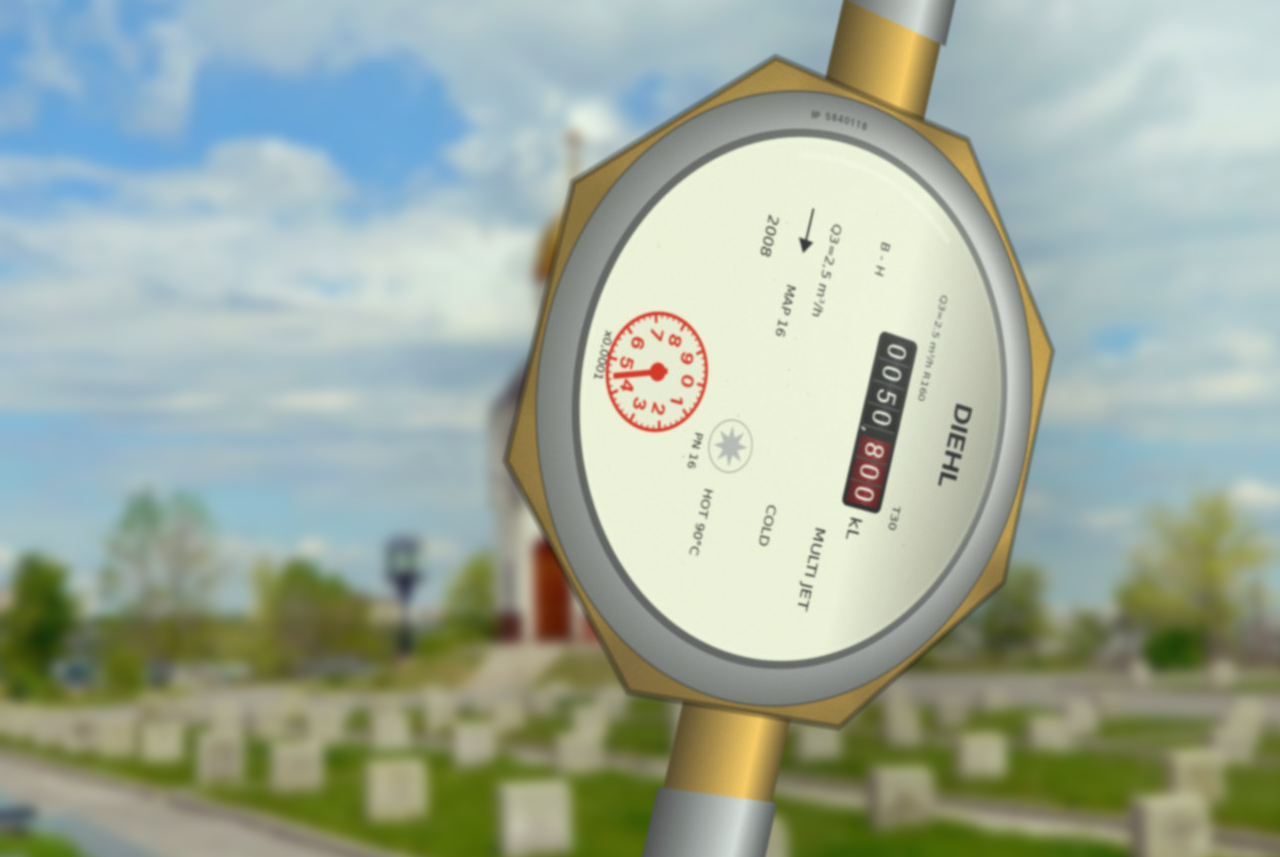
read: **50.8004** kL
